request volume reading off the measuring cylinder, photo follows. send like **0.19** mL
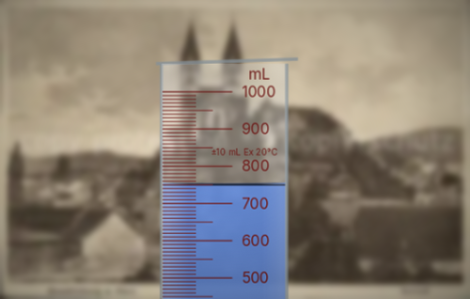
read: **750** mL
